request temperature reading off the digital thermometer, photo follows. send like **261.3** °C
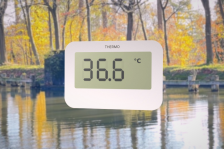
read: **36.6** °C
